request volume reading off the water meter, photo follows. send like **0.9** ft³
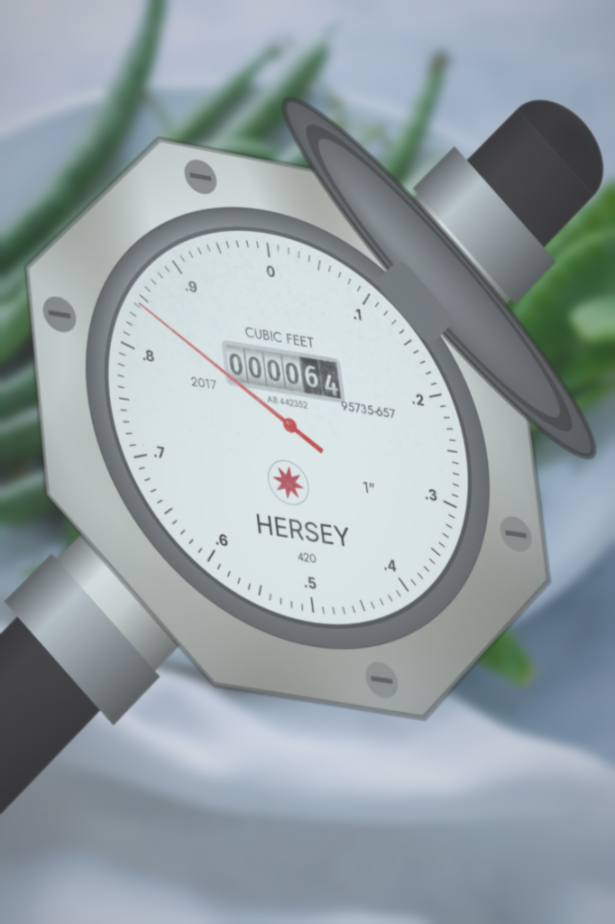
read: **63.84** ft³
